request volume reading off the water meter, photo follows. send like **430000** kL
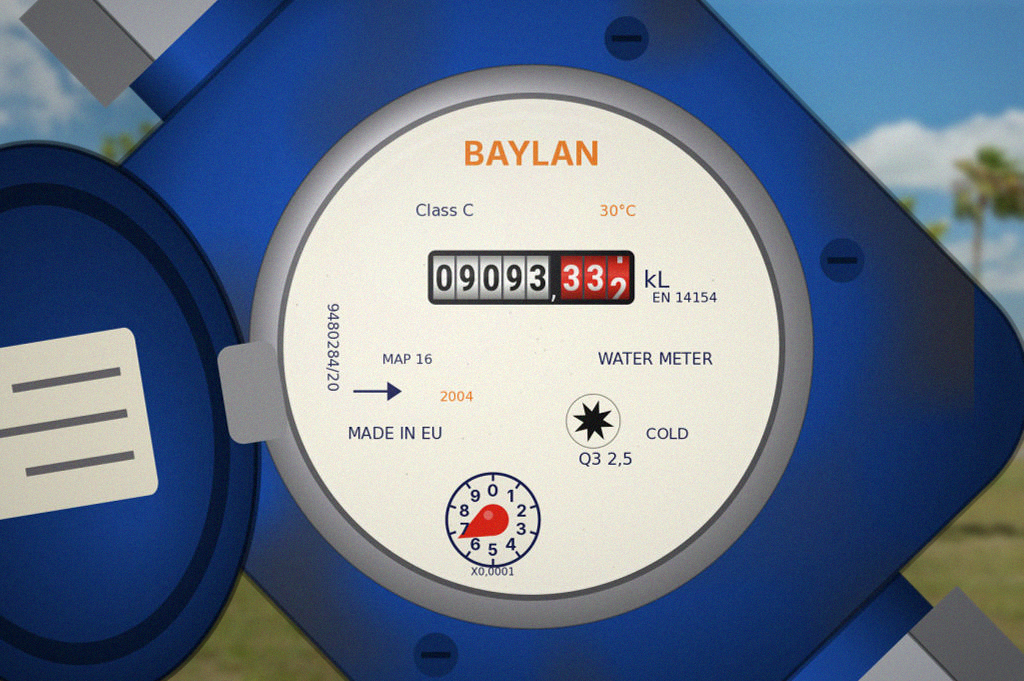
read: **9093.3316** kL
